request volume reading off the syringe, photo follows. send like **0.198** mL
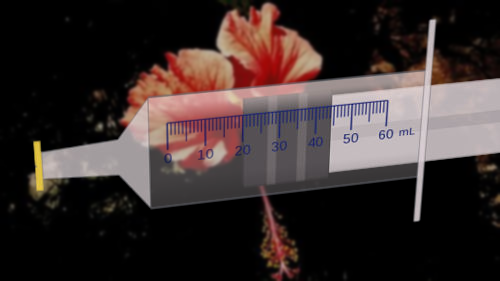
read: **20** mL
